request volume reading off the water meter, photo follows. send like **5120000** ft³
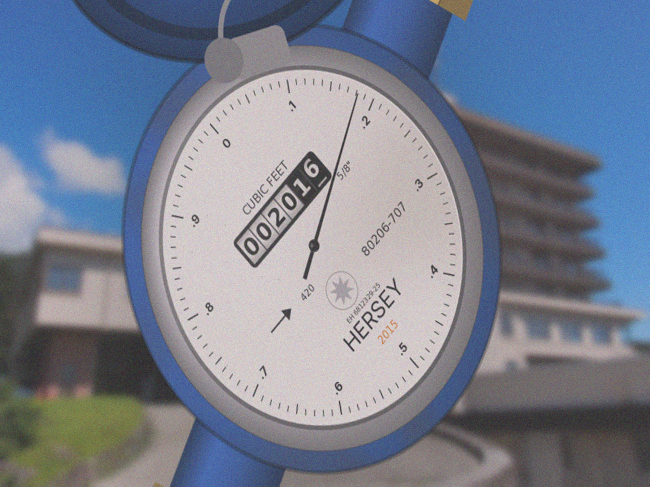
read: **2016.18** ft³
